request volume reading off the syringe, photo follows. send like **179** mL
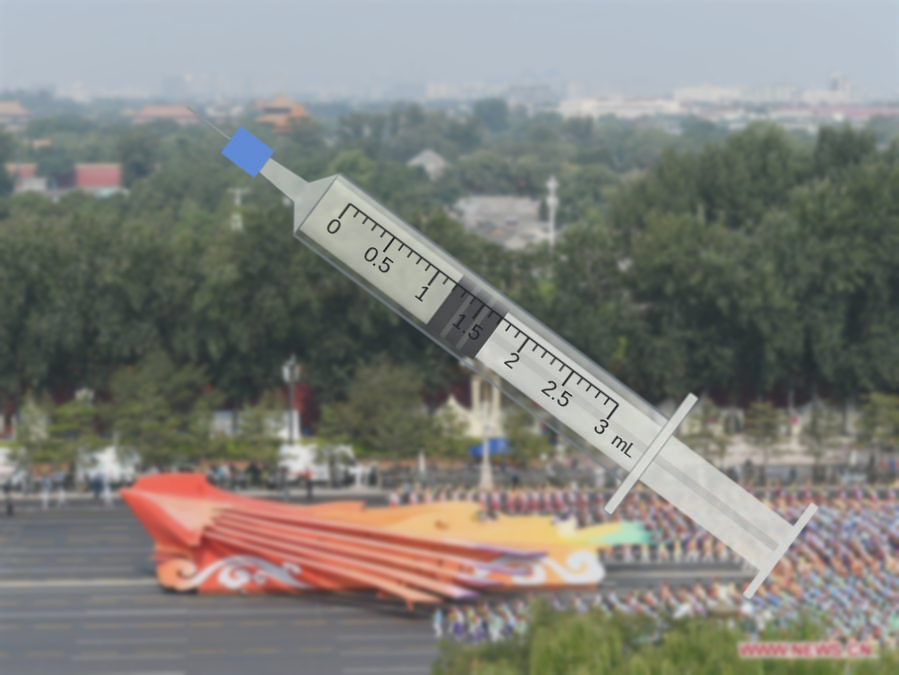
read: **1.2** mL
